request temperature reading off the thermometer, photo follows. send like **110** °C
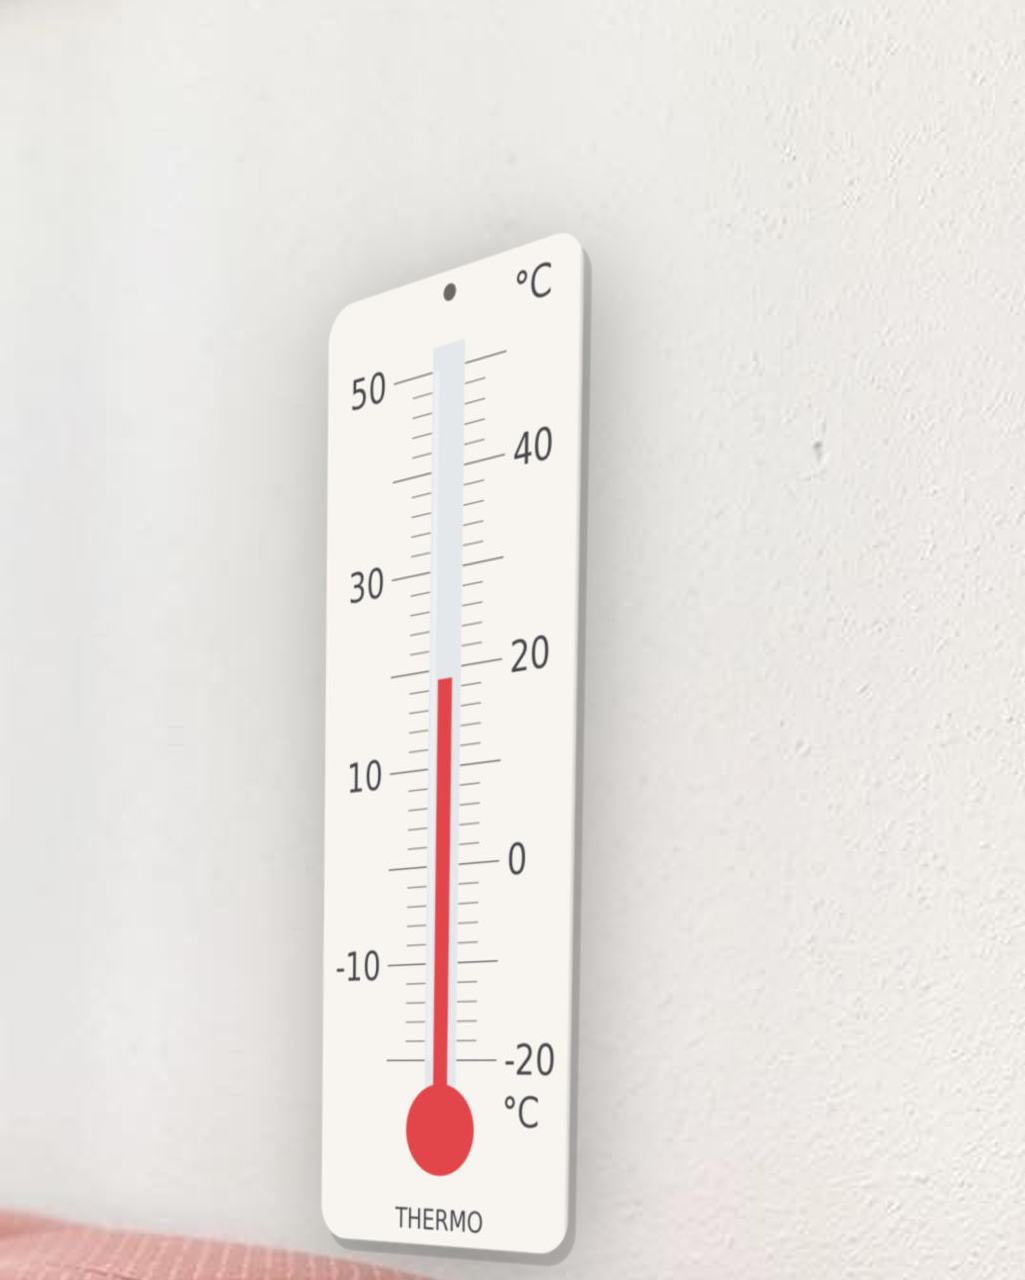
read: **19** °C
